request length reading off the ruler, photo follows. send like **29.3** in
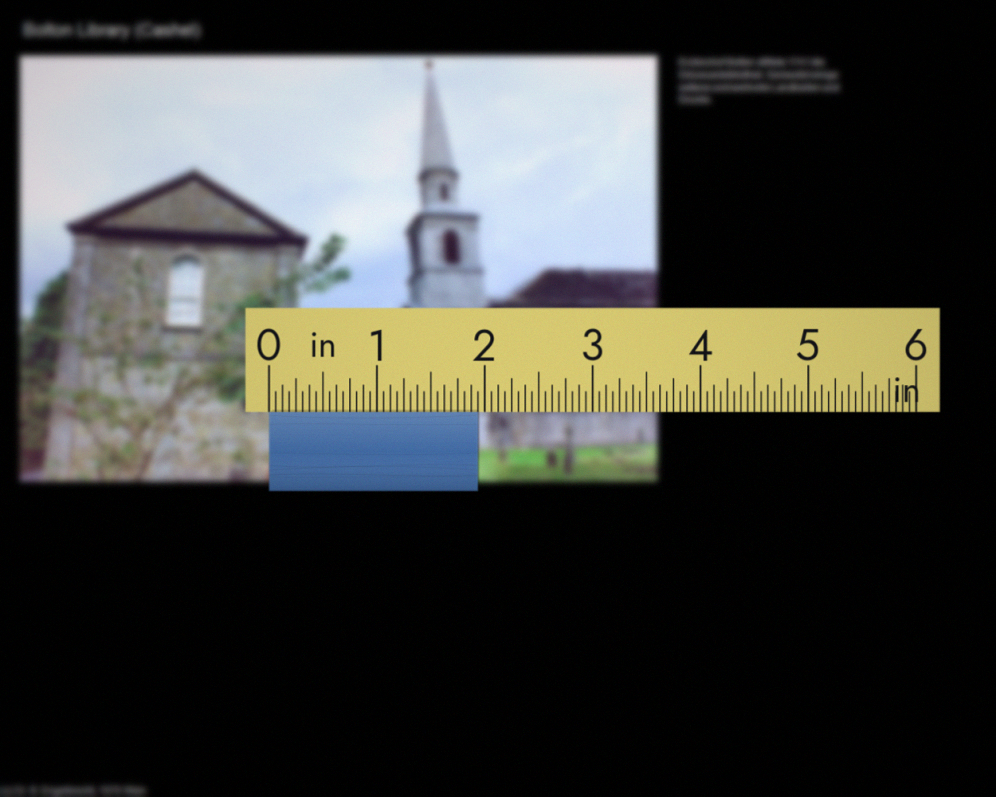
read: **1.9375** in
